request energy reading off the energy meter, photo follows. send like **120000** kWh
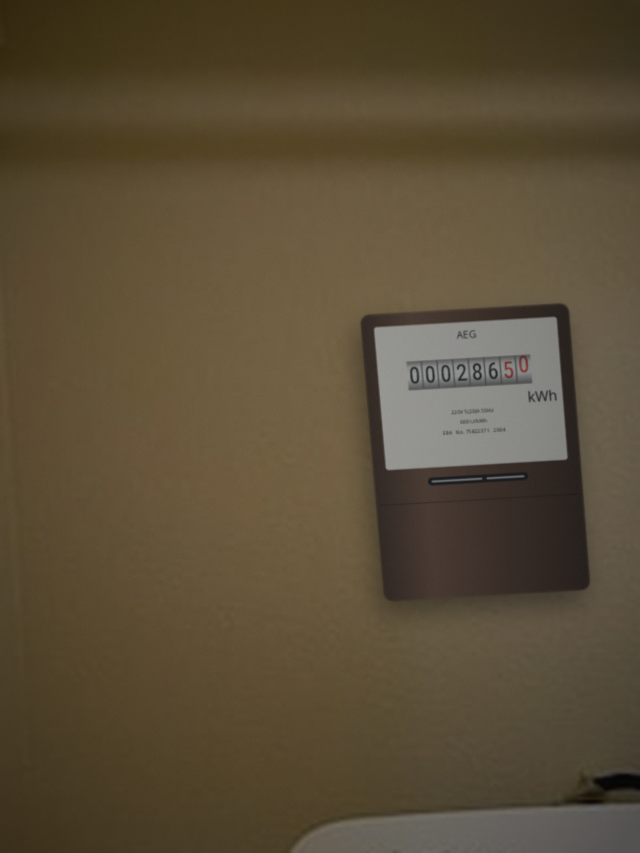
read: **286.50** kWh
